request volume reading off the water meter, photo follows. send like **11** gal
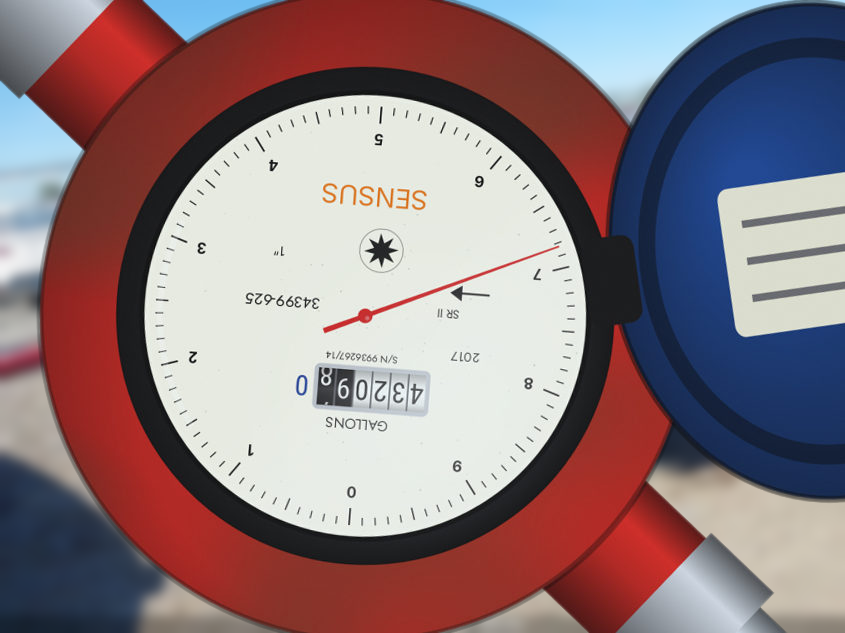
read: **4320976.8** gal
